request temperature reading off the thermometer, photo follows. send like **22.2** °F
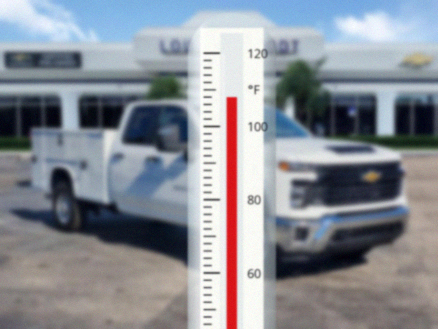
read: **108** °F
